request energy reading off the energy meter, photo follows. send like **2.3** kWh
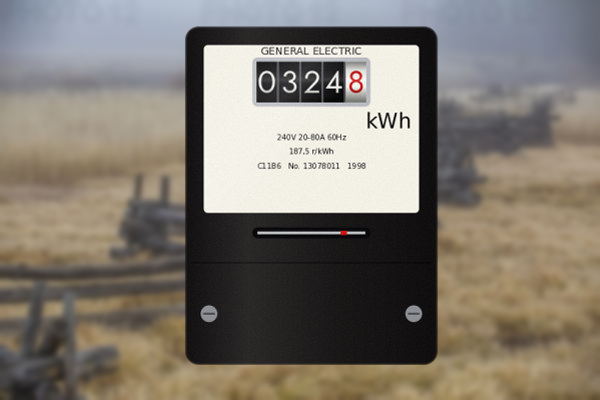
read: **324.8** kWh
